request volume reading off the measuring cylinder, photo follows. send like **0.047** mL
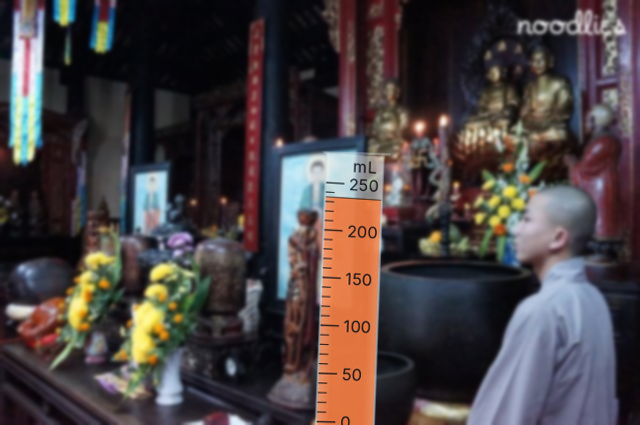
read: **235** mL
